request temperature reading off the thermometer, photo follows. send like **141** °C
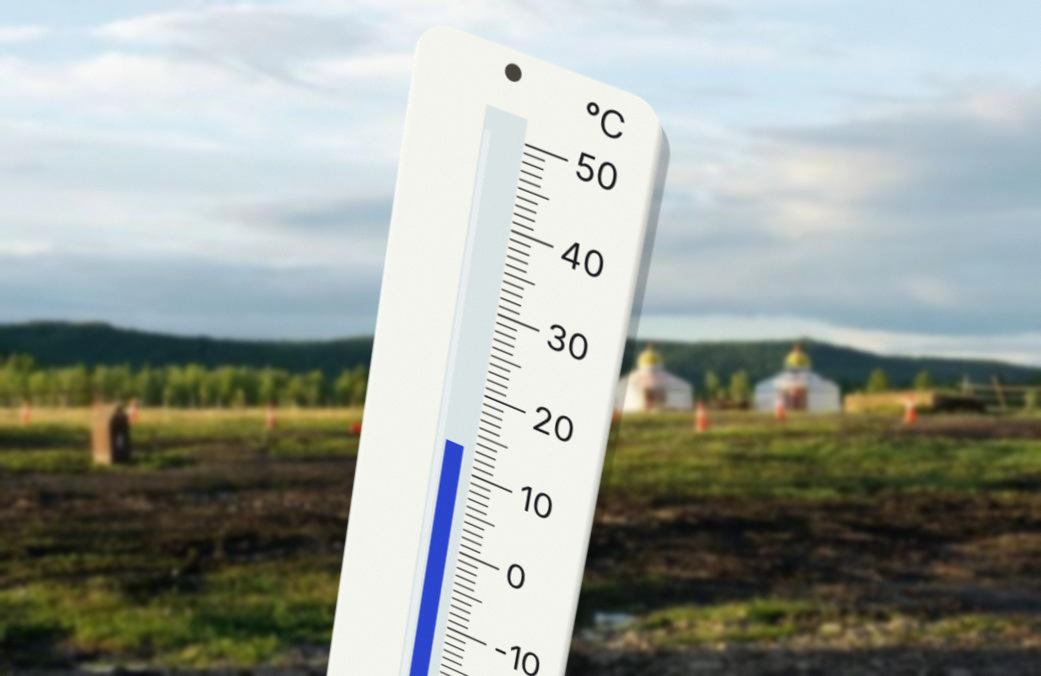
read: **13** °C
